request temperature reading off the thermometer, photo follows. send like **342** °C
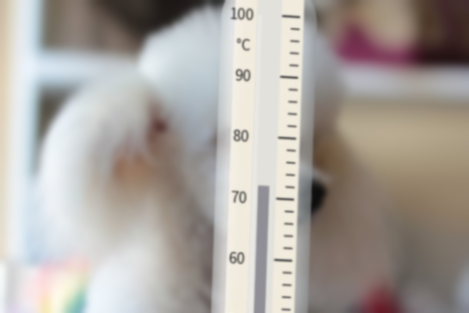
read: **72** °C
